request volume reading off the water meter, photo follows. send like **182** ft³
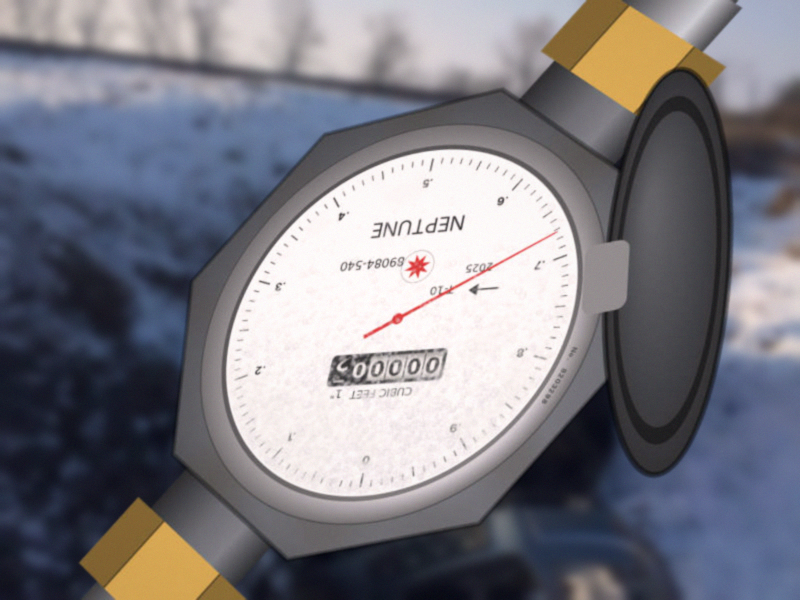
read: **1.67** ft³
